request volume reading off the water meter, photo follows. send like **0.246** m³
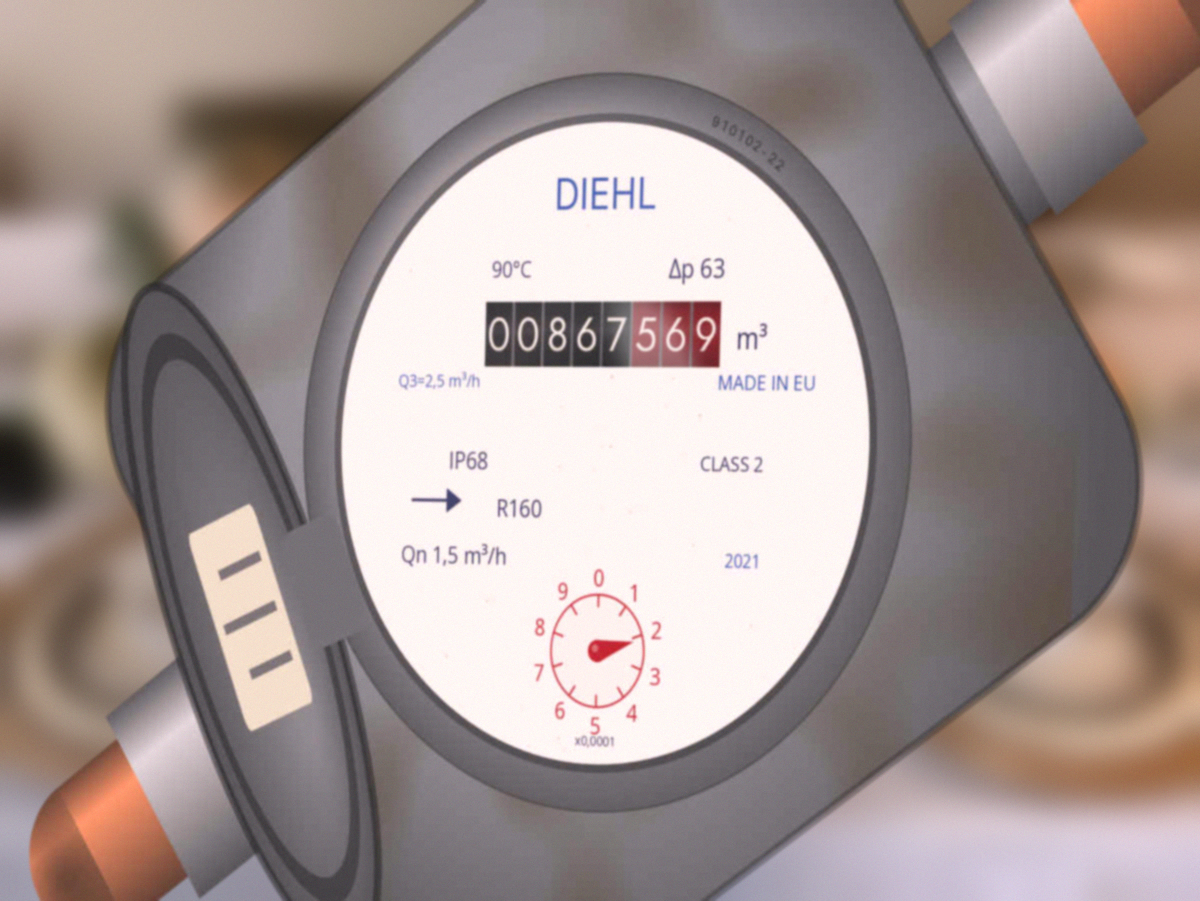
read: **867.5692** m³
